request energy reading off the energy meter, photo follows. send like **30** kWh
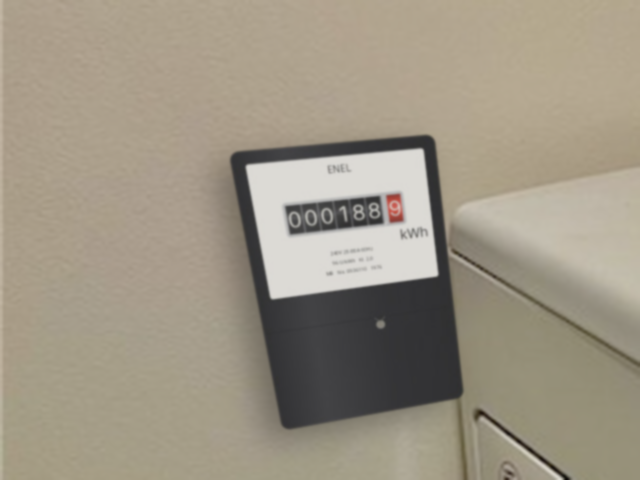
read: **188.9** kWh
